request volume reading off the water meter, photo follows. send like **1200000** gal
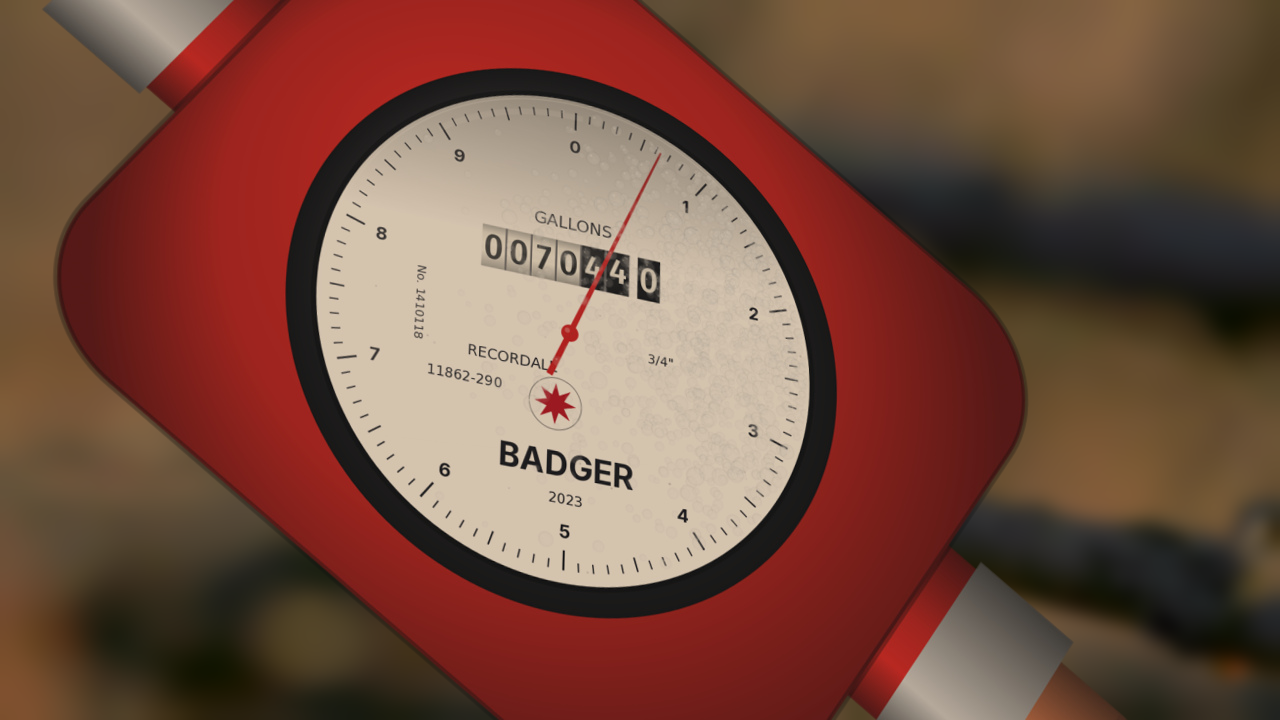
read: **70440.6** gal
